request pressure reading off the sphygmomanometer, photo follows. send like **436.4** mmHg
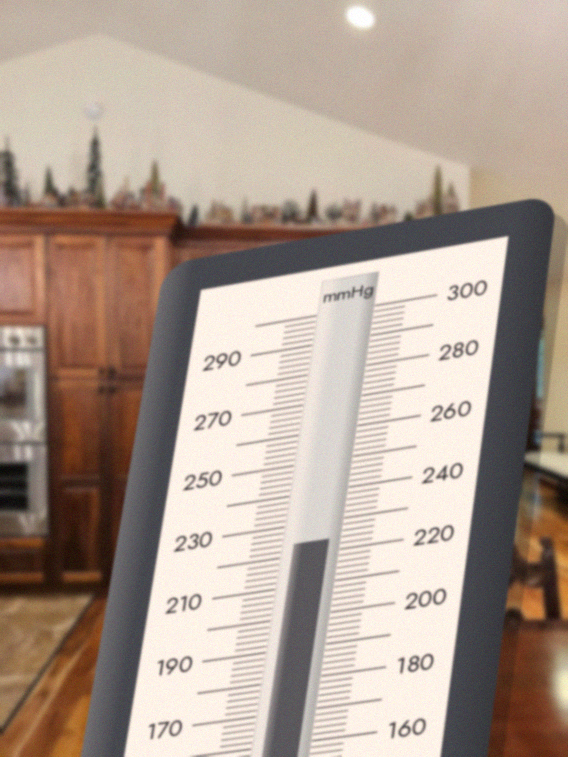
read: **224** mmHg
